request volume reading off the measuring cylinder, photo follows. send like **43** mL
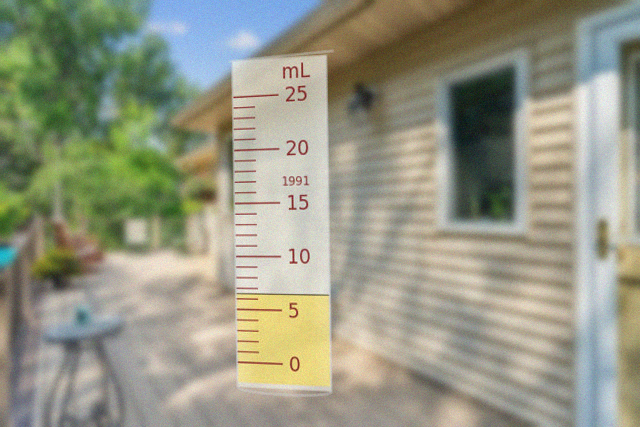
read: **6.5** mL
